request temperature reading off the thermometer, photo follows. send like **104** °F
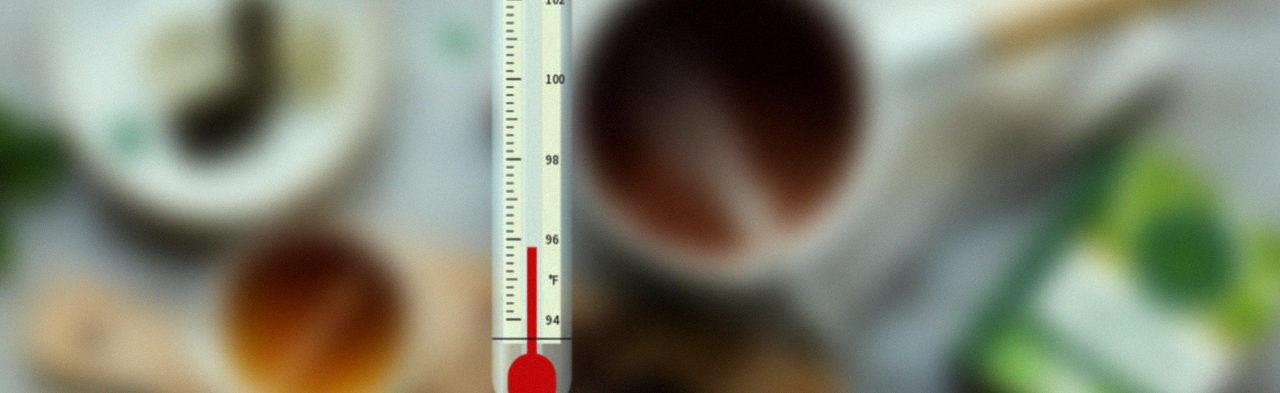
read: **95.8** °F
